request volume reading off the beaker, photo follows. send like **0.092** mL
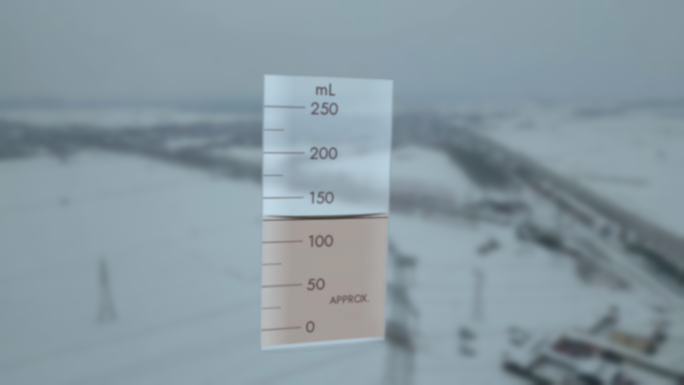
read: **125** mL
